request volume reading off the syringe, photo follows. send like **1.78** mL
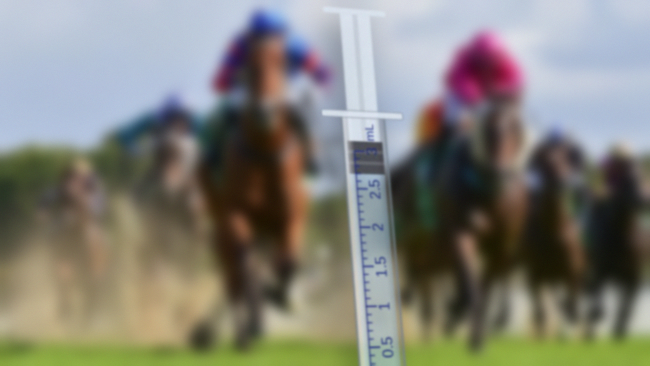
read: **2.7** mL
